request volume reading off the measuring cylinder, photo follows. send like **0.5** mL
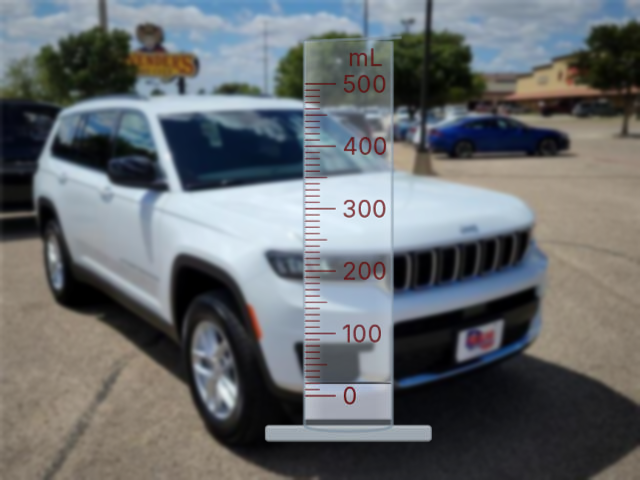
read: **20** mL
